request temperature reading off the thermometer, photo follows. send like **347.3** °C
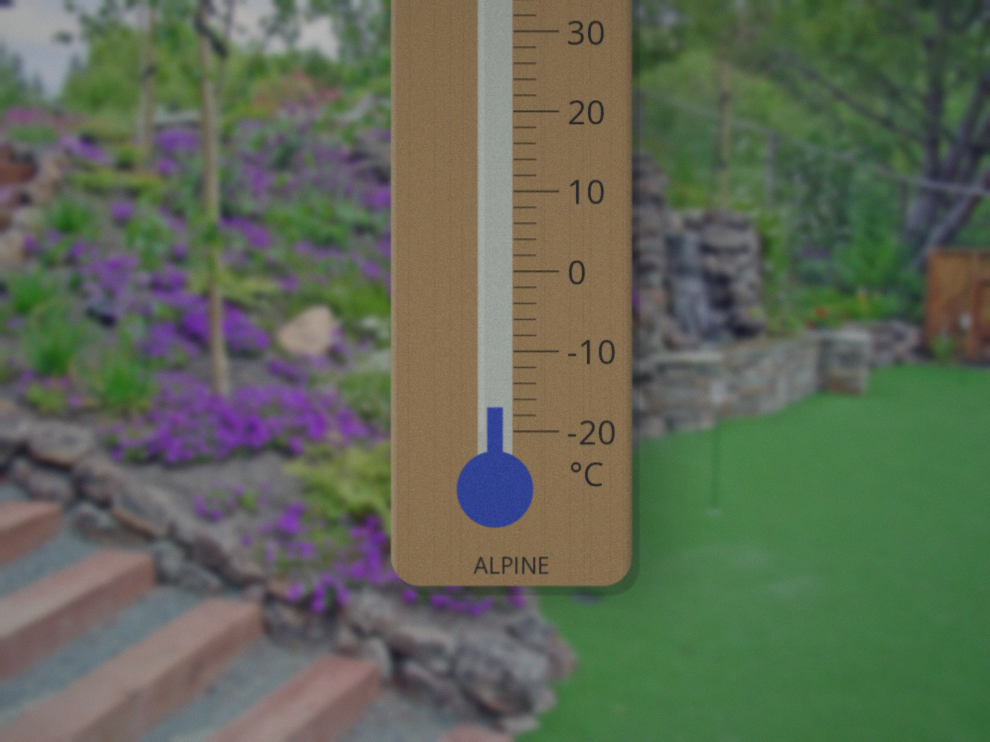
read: **-17** °C
